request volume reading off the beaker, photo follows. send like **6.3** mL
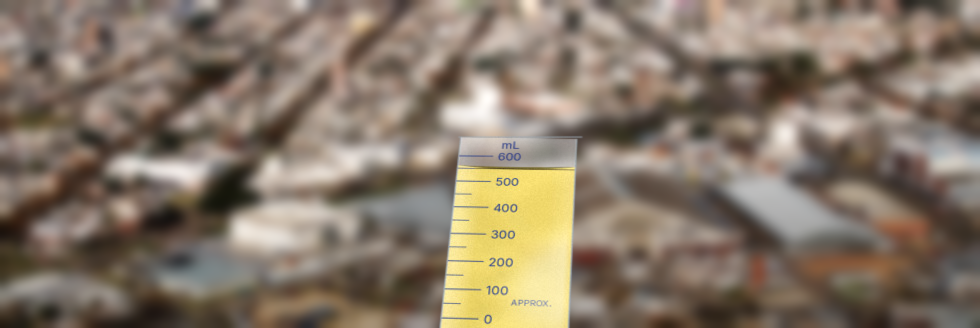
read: **550** mL
